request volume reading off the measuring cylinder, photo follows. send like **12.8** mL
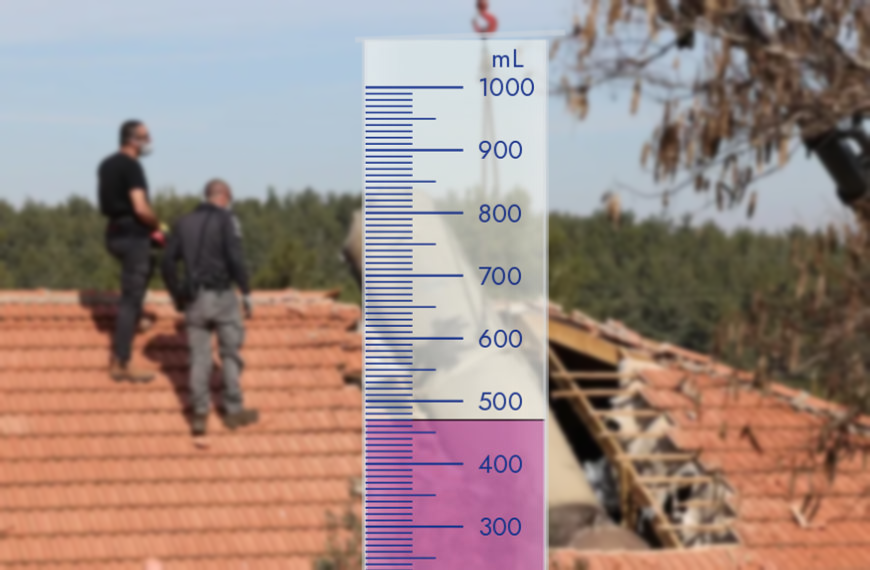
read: **470** mL
